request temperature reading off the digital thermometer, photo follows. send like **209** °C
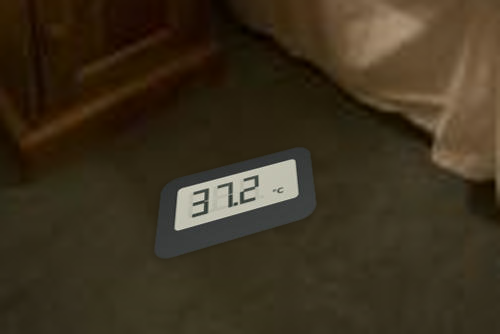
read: **37.2** °C
